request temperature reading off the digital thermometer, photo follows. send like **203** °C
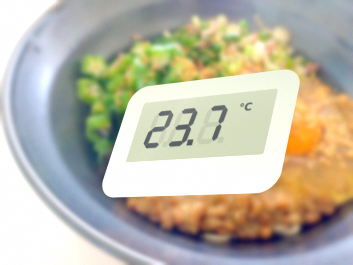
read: **23.7** °C
